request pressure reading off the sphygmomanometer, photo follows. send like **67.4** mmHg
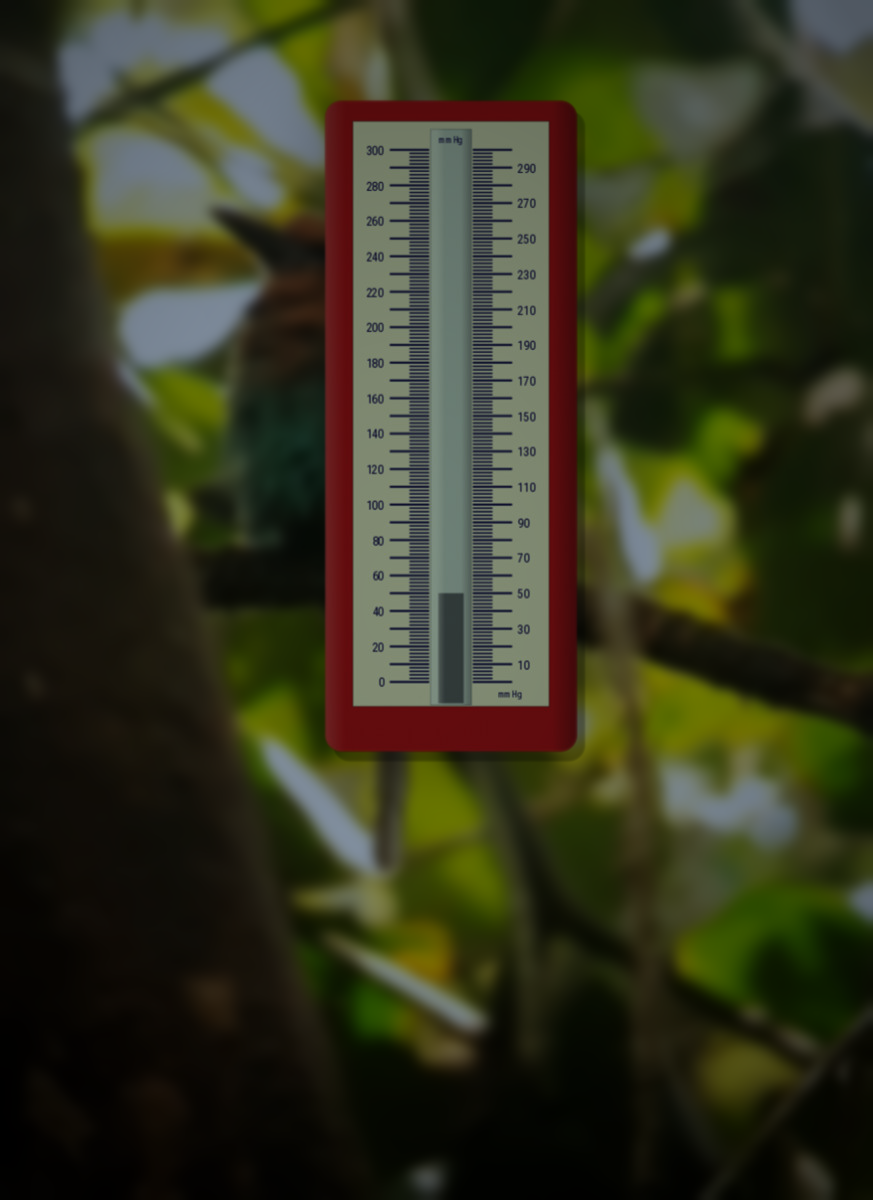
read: **50** mmHg
